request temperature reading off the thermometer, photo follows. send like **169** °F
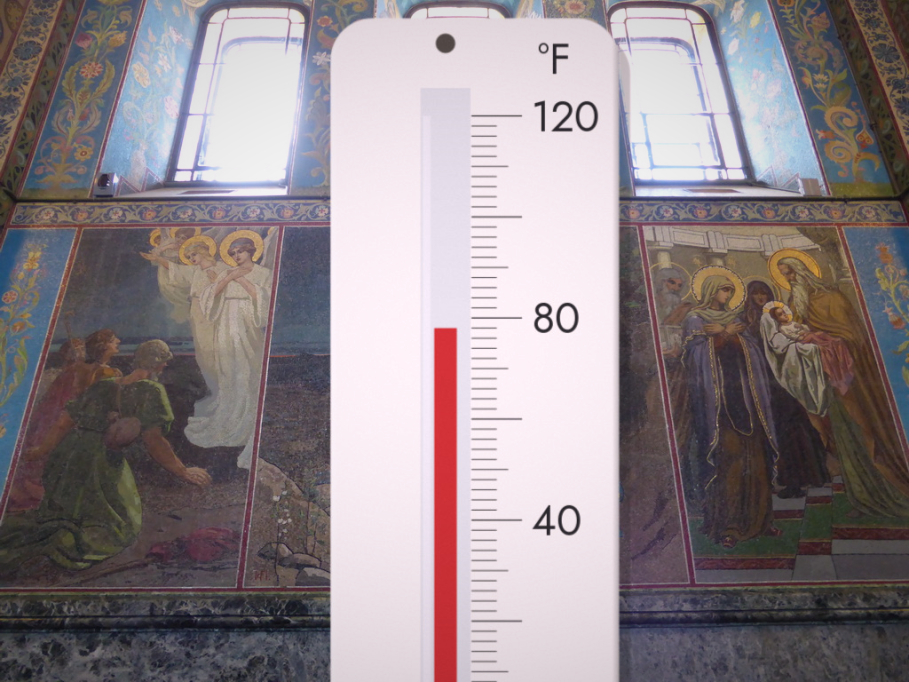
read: **78** °F
